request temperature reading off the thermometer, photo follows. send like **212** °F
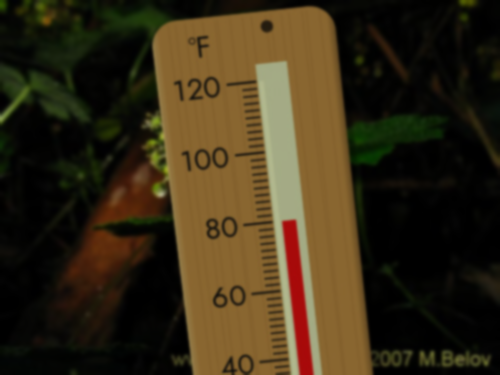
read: **80** °F
